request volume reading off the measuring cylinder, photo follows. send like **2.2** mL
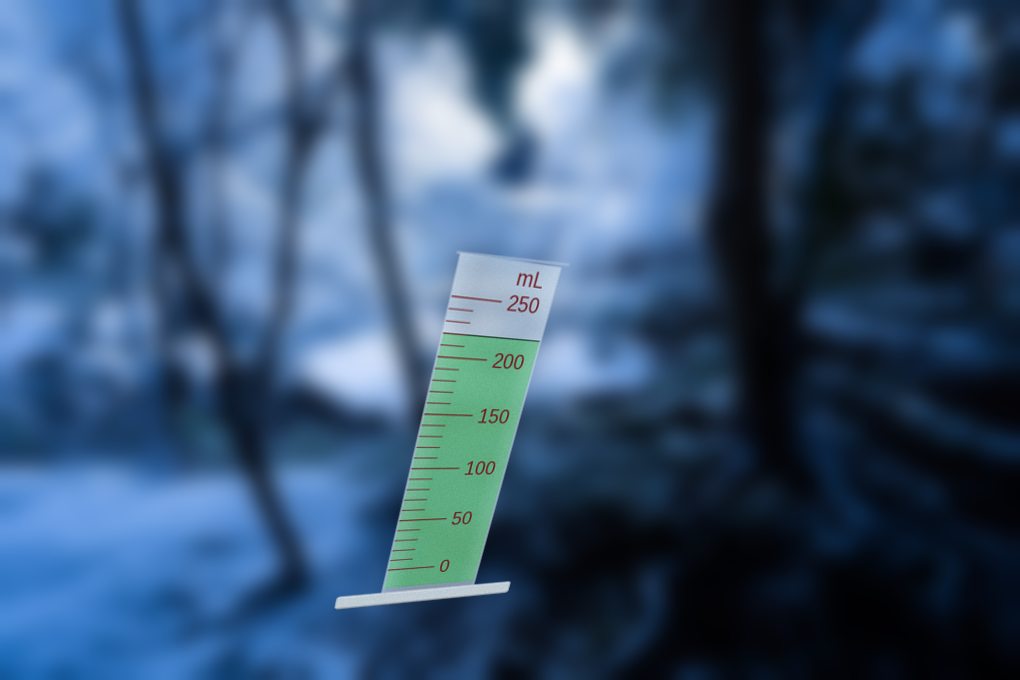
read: **220** mL
